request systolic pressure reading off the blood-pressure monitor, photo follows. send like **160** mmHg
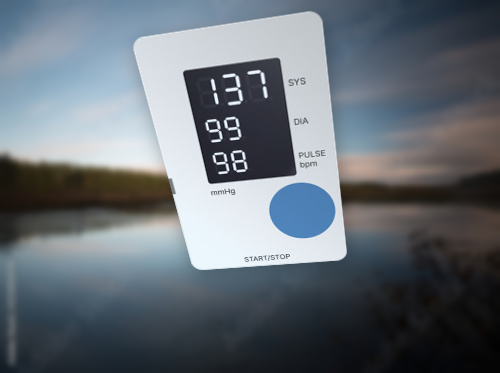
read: **137** mmHg
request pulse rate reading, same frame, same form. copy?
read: **98** bpm
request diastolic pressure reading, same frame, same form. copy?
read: **99** mmHg
